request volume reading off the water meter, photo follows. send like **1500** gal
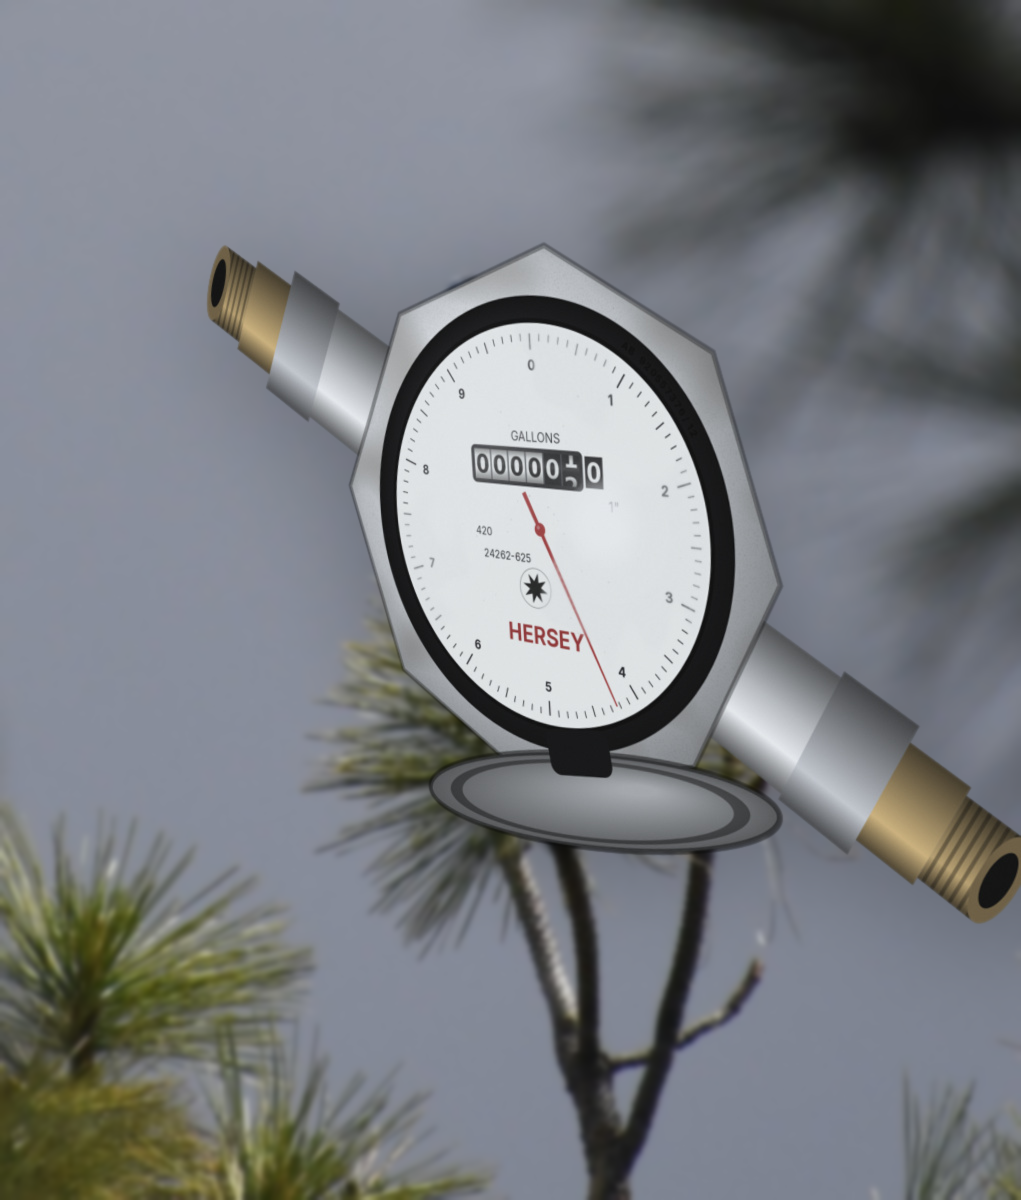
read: **14.2** gal
